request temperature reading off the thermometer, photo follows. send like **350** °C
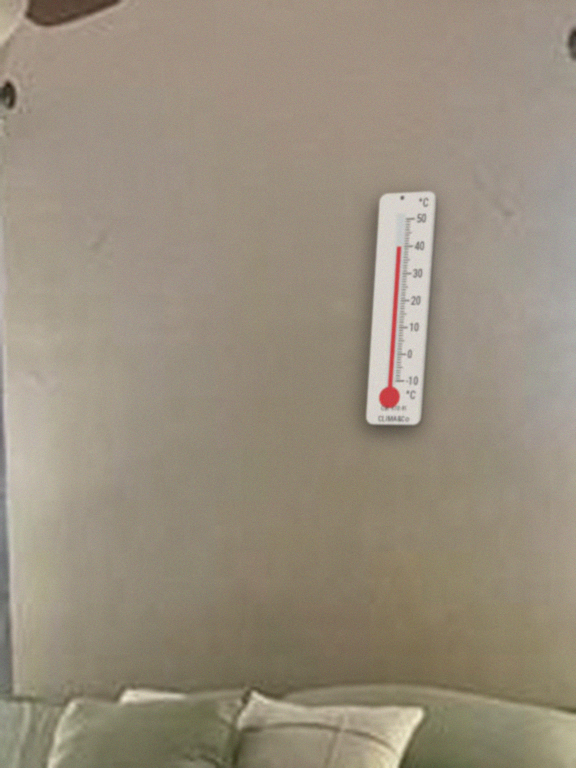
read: **40** °C
